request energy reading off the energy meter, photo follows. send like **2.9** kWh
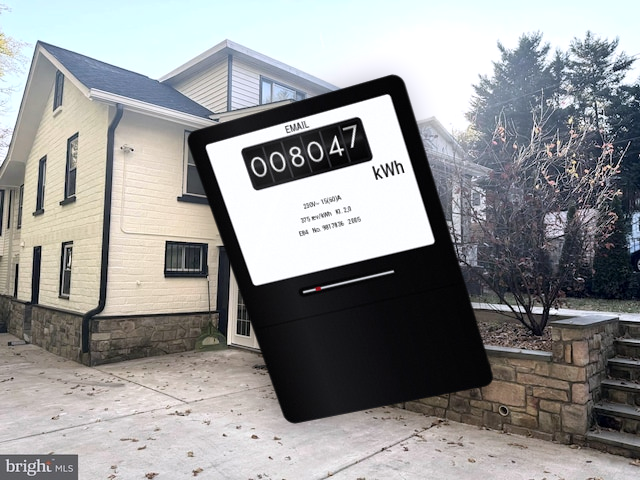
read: **8047** kWh
